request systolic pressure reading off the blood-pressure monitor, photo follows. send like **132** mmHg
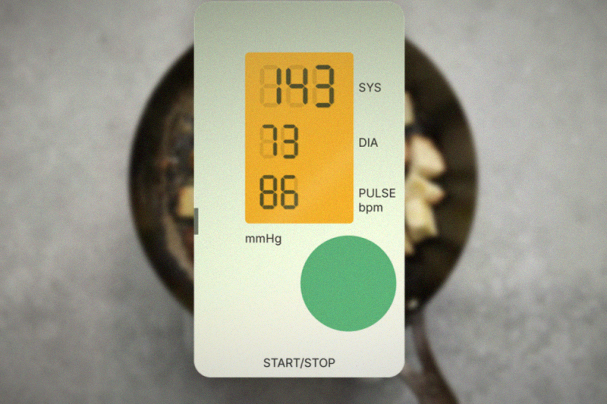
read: **143** mmHg
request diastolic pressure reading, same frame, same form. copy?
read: **73** mmHg
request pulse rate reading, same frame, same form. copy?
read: **86** bpm
